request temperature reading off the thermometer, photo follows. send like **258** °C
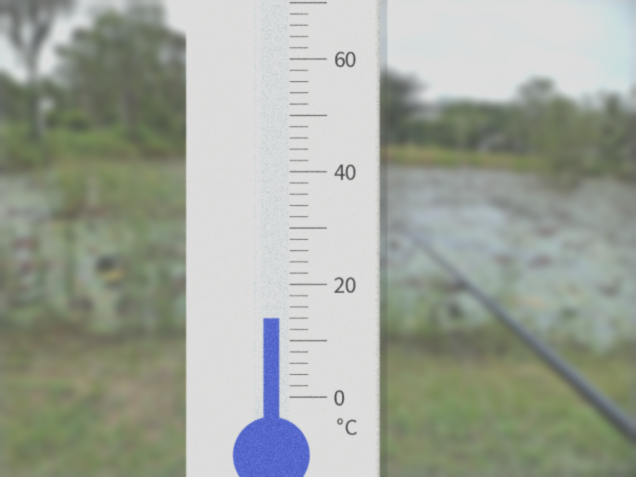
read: **14** °C
